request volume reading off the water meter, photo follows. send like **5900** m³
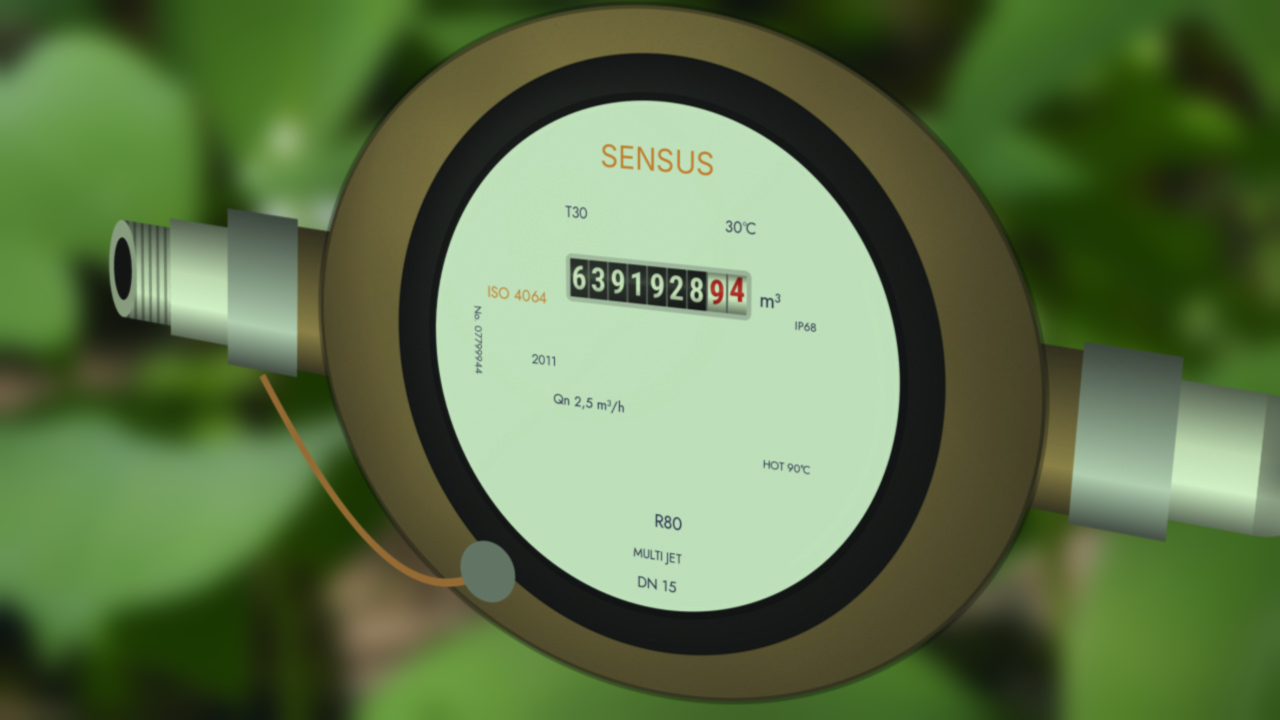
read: **6391928.94** m³
